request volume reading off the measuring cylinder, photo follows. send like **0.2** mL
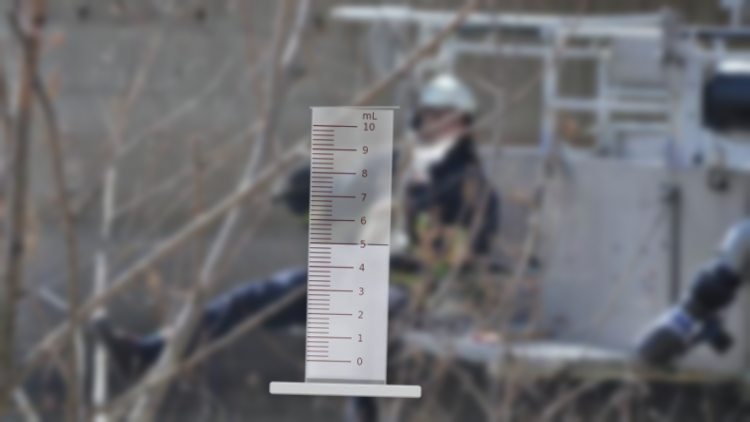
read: **5** mL
